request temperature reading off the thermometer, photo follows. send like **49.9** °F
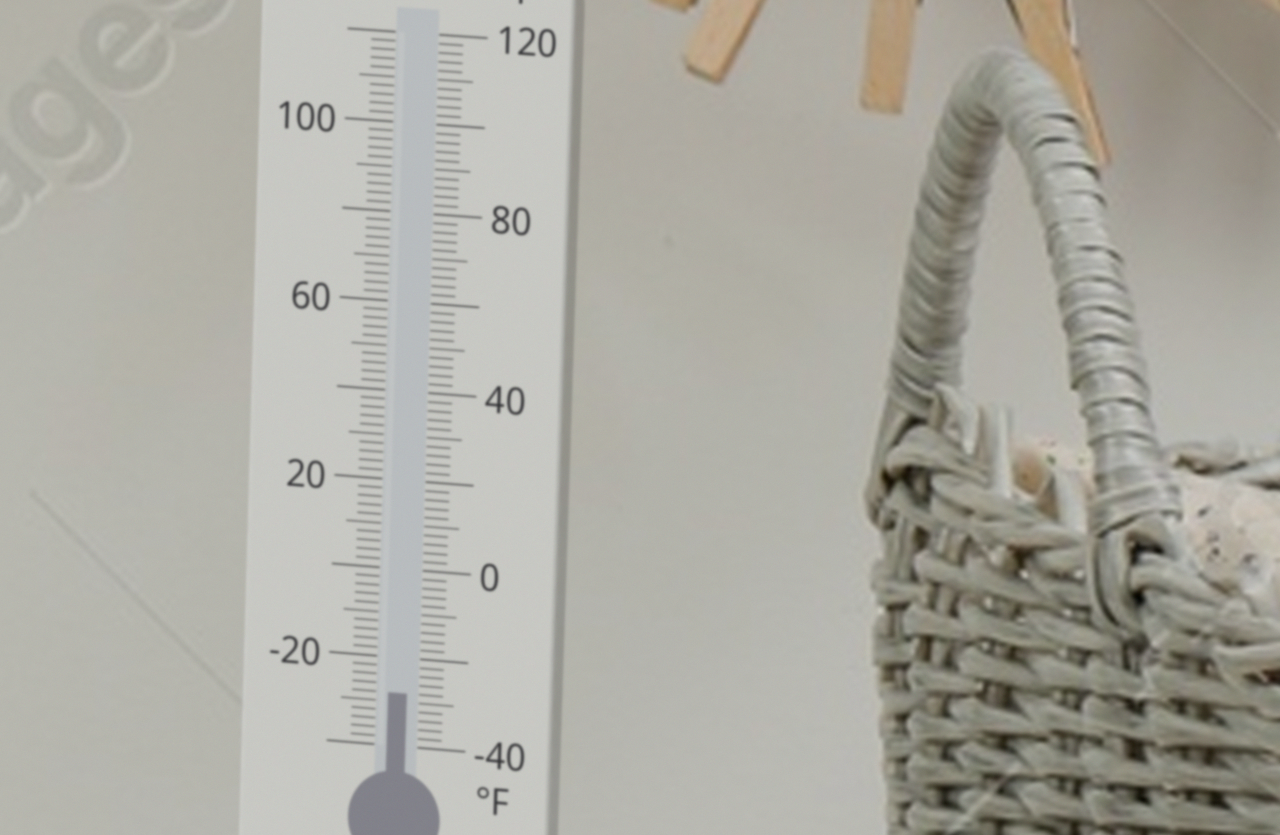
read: **-28** °F
